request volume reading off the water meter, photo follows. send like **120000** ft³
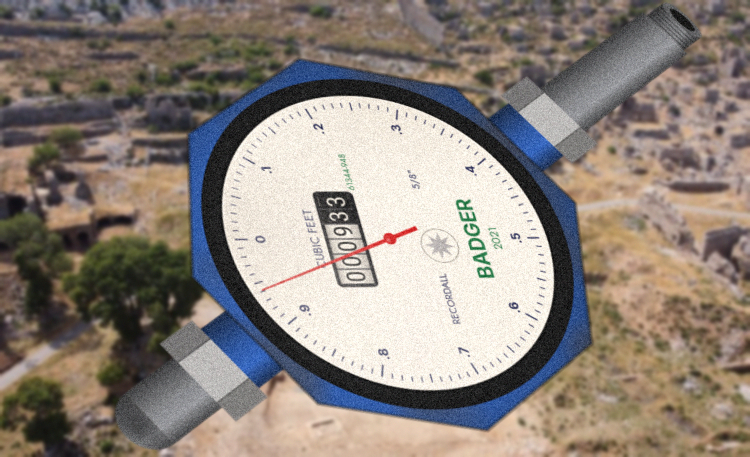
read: **932.94** ft³
